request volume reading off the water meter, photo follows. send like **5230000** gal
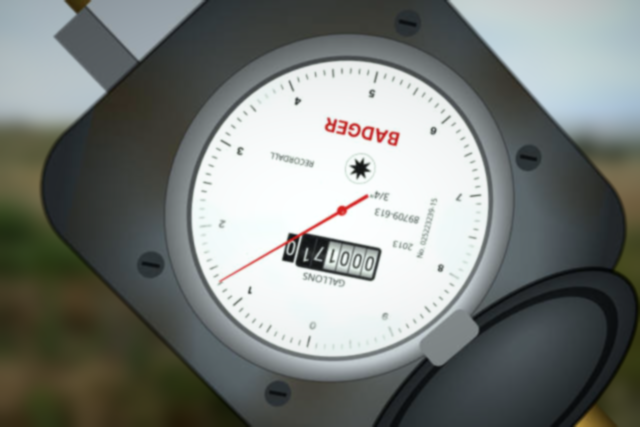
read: **1711.3** gal
